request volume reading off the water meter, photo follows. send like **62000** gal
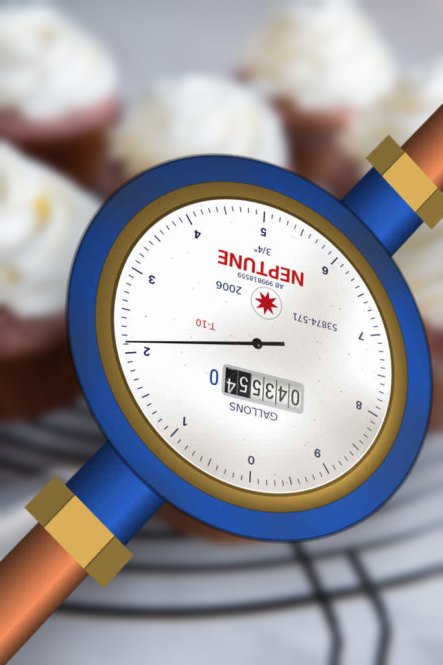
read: **435542.1** gal
